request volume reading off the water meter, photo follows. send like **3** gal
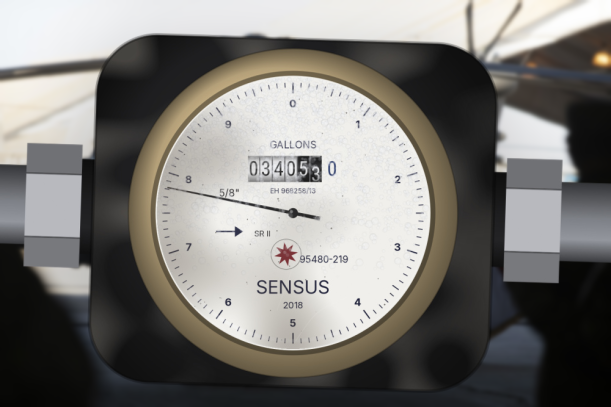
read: **340527.8** gal
